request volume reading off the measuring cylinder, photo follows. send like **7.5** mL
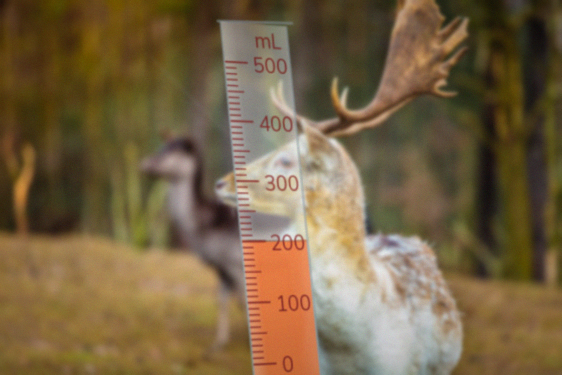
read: **200** mL
